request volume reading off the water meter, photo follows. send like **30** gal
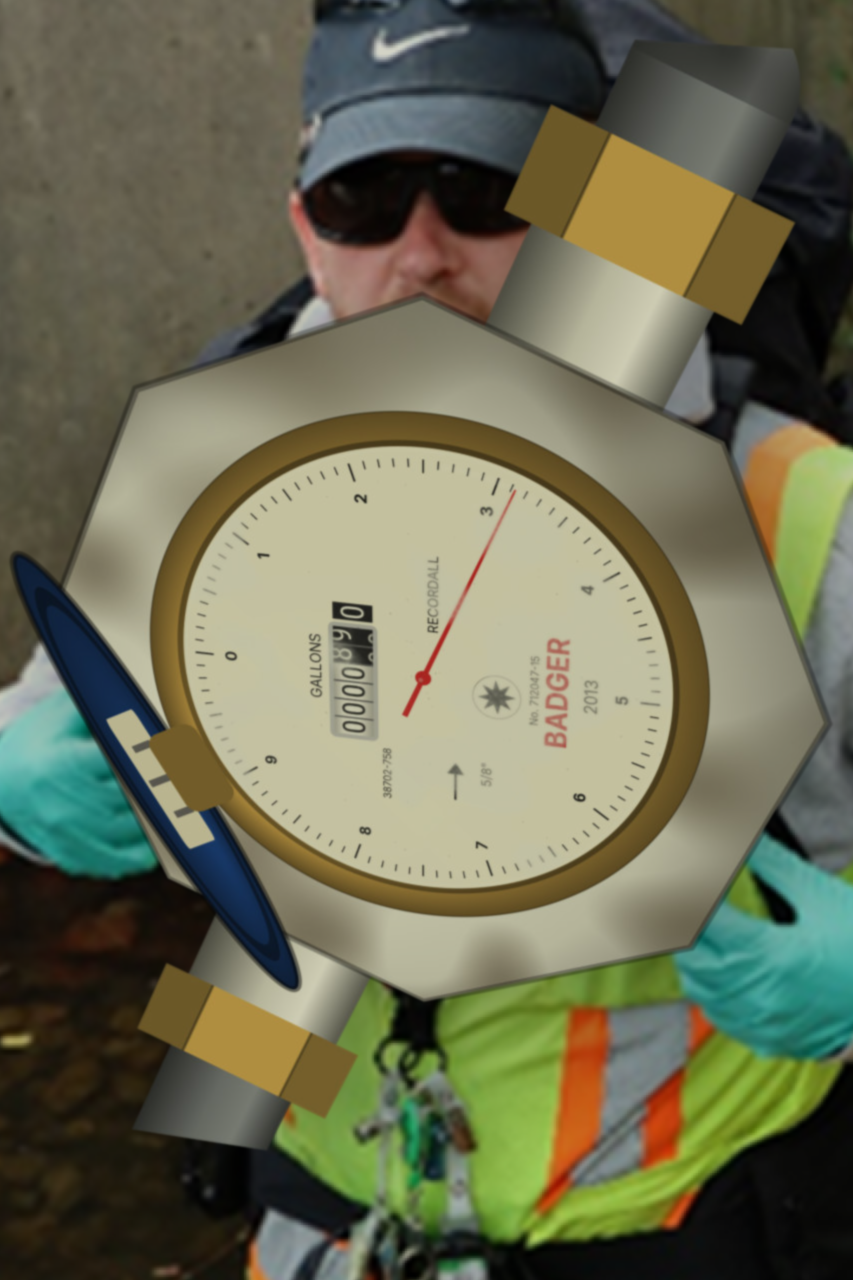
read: **893.1** gal
